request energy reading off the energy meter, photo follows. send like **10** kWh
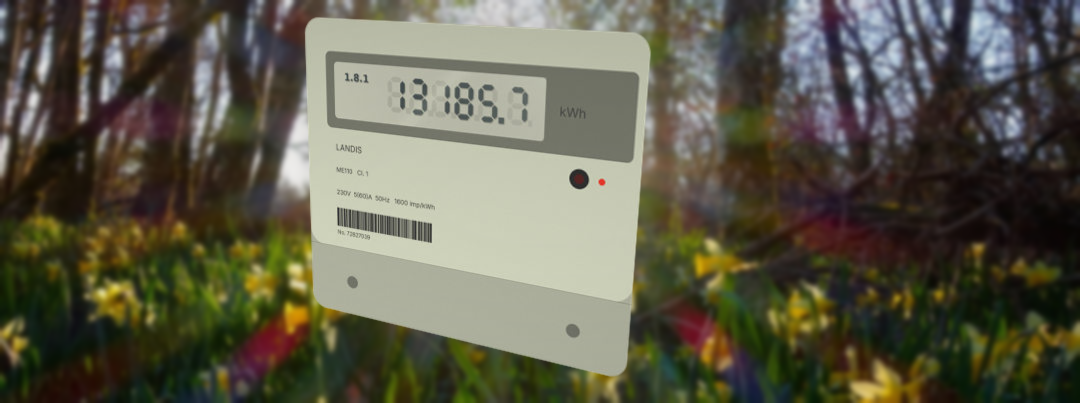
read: **13185.7** kWh
